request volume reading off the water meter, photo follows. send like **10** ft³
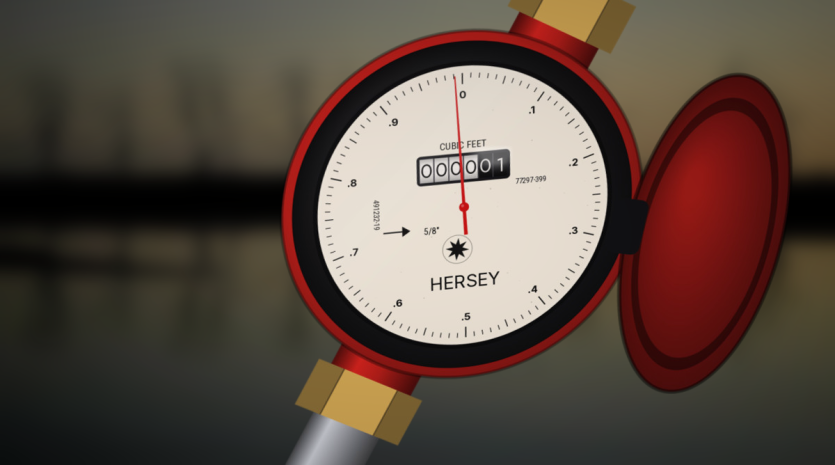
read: **0.99** ft³
